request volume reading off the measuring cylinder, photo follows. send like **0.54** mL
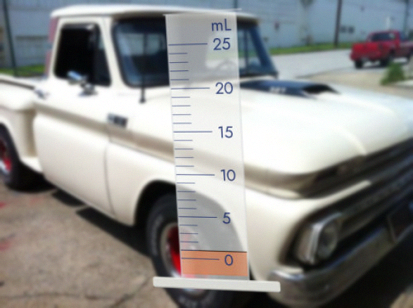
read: **1** mL
